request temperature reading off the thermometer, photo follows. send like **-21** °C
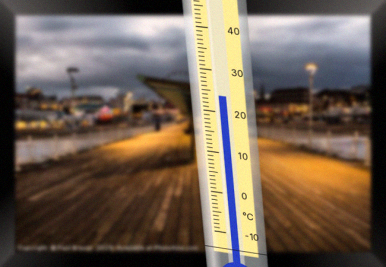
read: **24** °C
